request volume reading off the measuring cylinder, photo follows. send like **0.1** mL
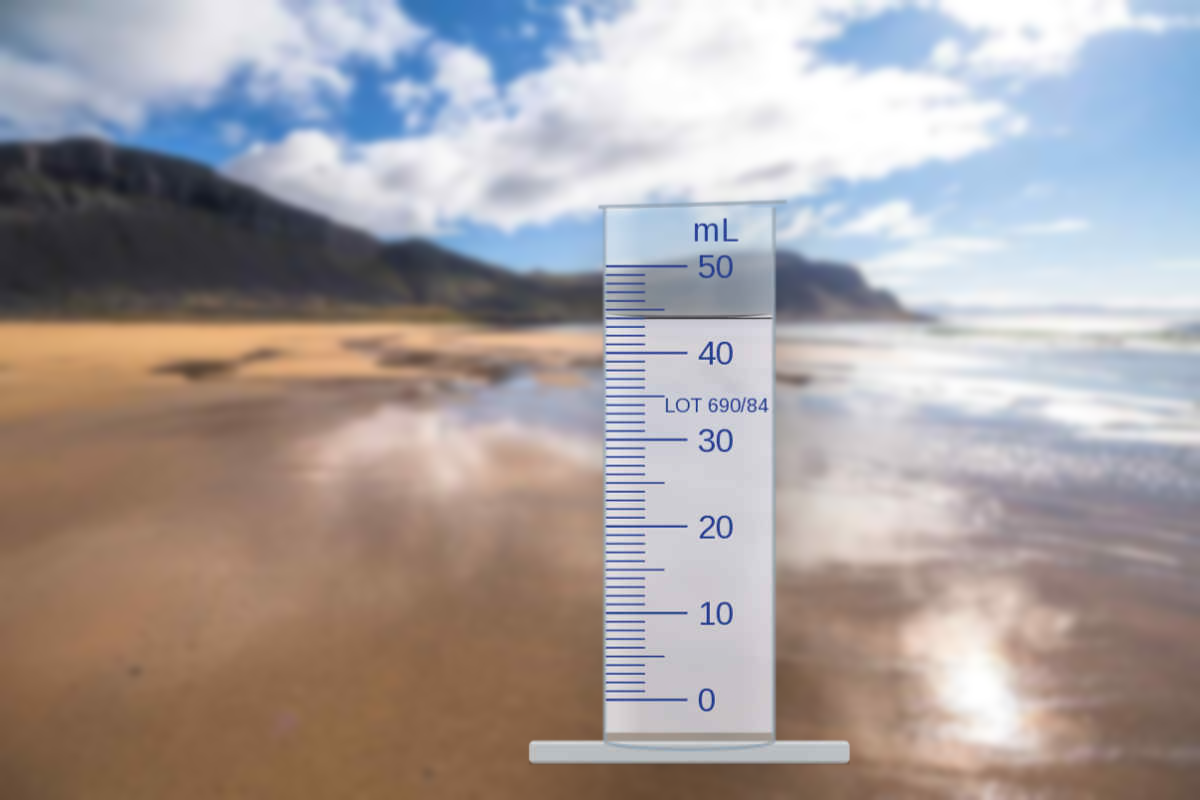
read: **44** mL
